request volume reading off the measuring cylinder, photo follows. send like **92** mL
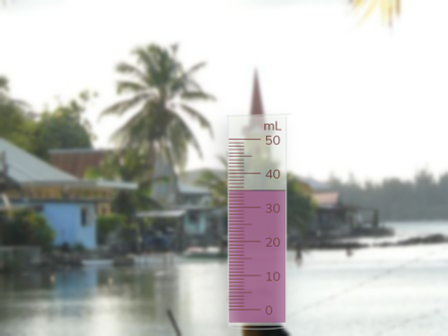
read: **35** mL
